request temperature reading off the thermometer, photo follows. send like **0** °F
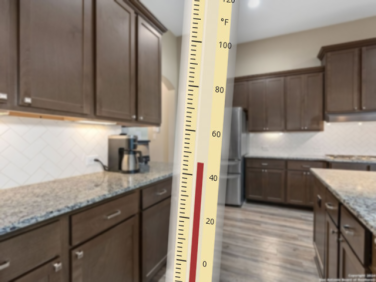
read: **46** °F
